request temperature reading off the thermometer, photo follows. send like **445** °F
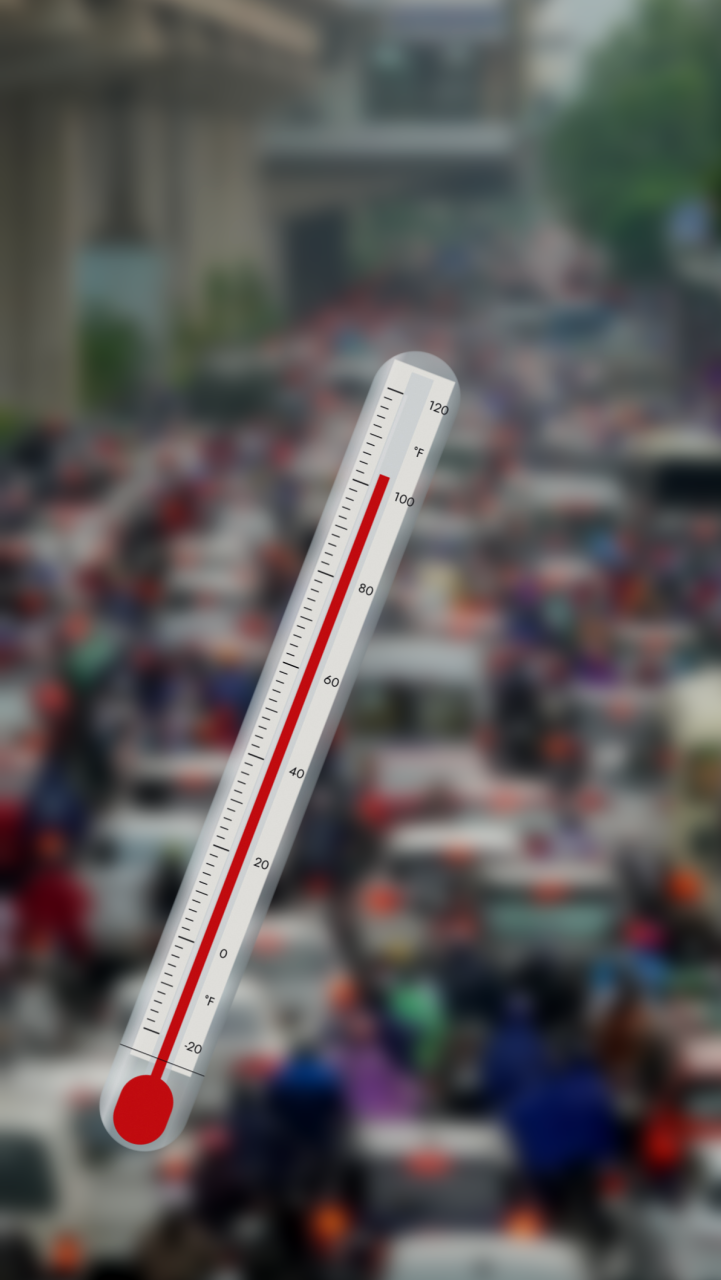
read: **103** °F
